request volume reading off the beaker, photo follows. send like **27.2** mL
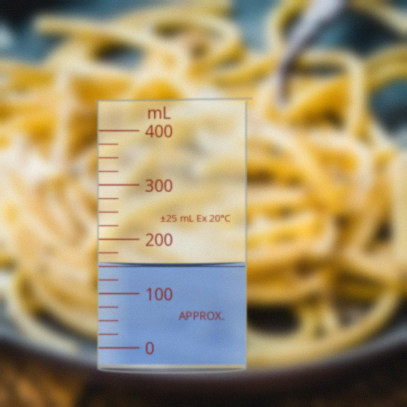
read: **150** mL
